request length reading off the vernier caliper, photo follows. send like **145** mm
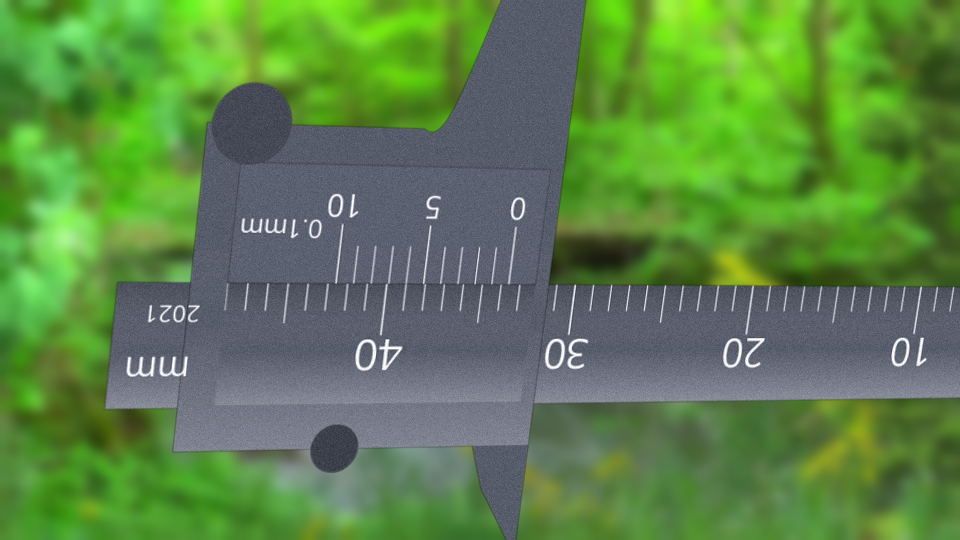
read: **33.6** mm
